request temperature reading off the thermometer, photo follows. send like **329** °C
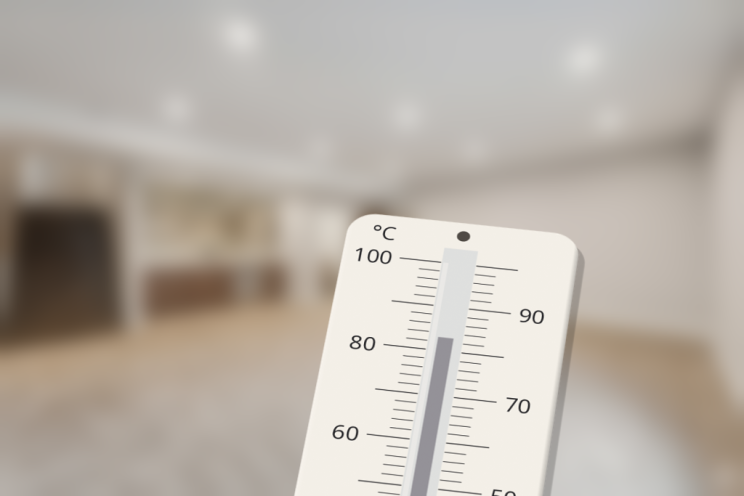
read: **83** °C
